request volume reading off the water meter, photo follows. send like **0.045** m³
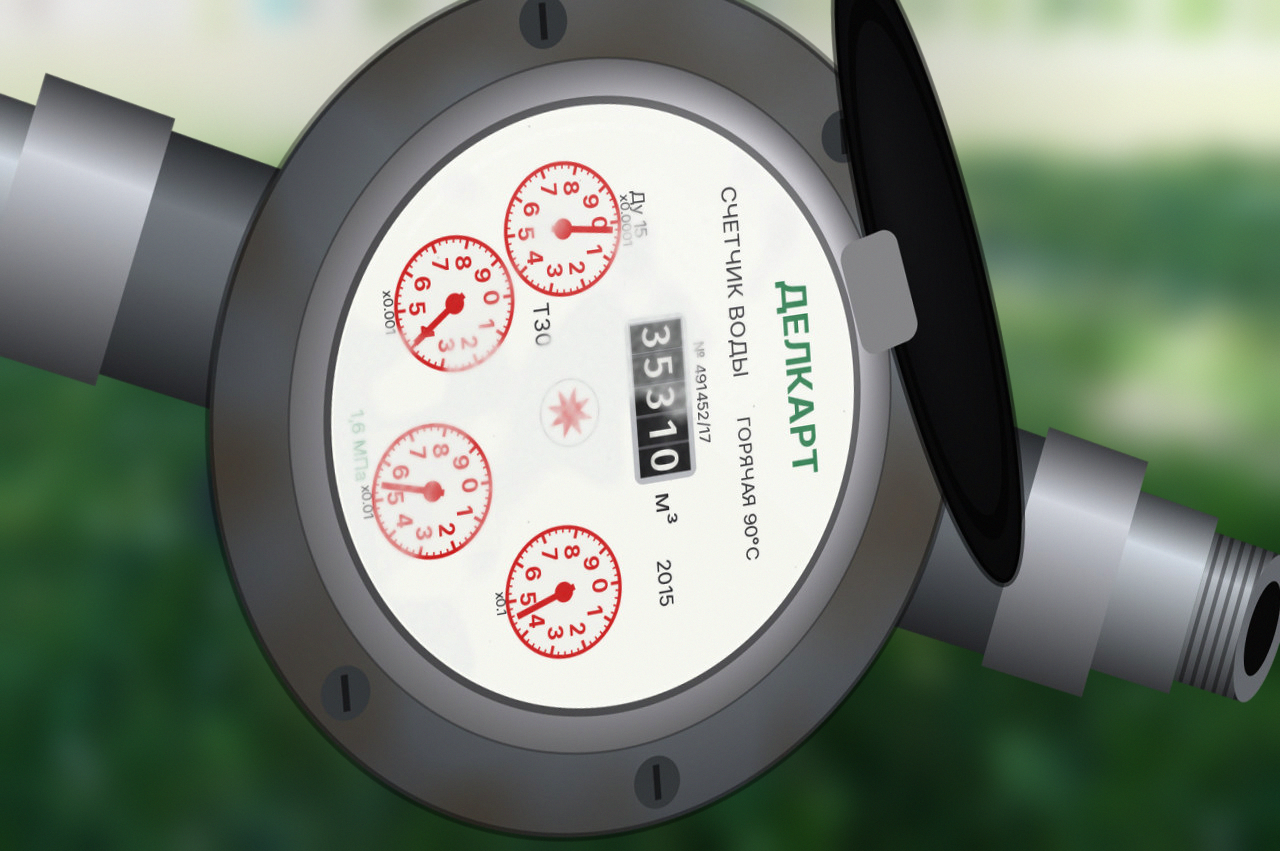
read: **35310.4540** m³
